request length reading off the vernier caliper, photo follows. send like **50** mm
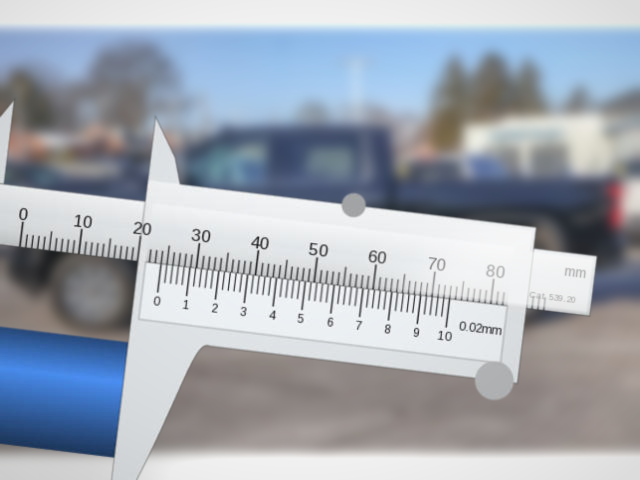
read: **24.0** mm
